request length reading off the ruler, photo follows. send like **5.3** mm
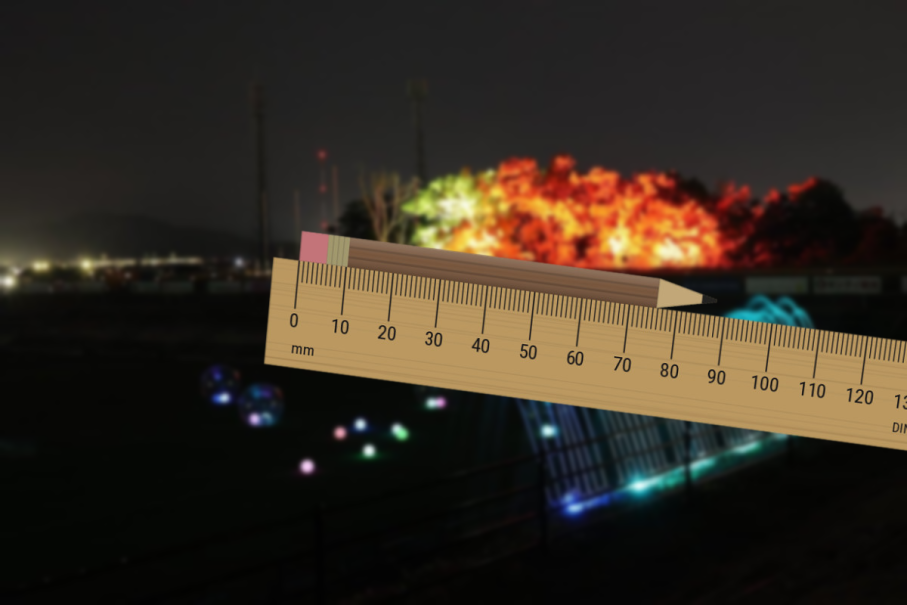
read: **88** mm
